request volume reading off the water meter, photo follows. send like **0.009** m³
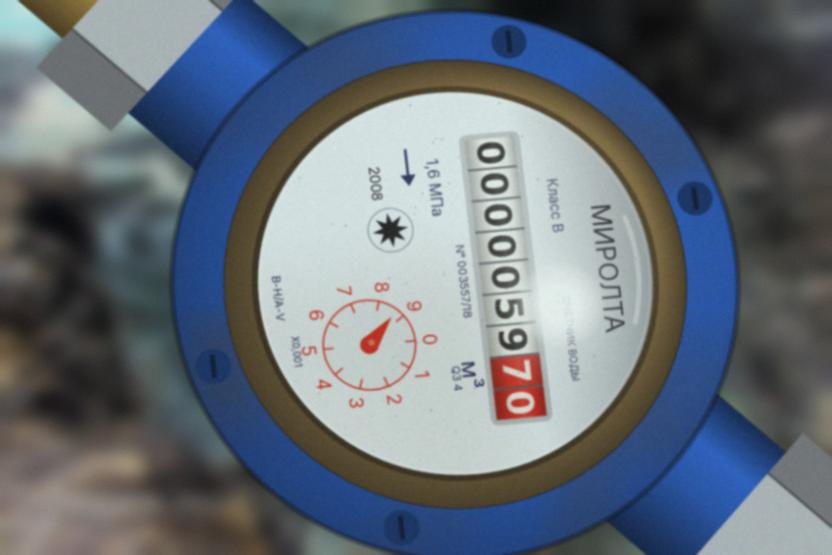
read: **59.708** m³
